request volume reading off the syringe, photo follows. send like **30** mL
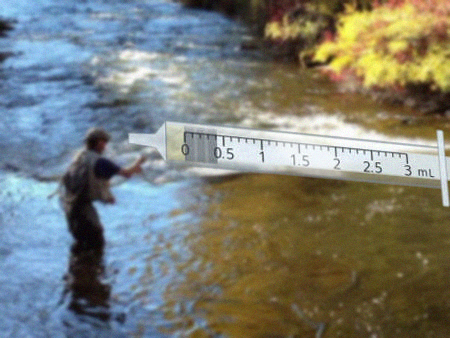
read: **0** mL
